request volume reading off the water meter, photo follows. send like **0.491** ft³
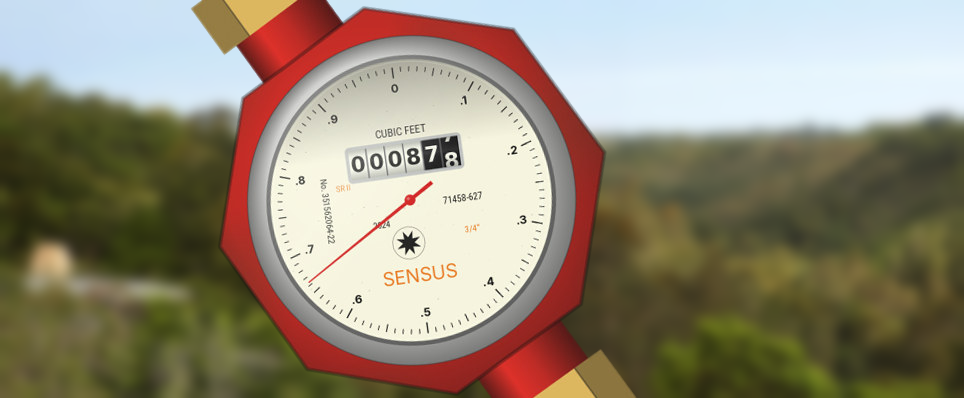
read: **877.66** ft³
